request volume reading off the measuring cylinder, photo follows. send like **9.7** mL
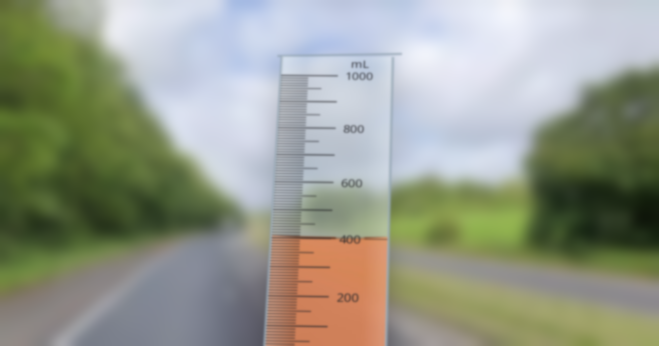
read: **400** mL
